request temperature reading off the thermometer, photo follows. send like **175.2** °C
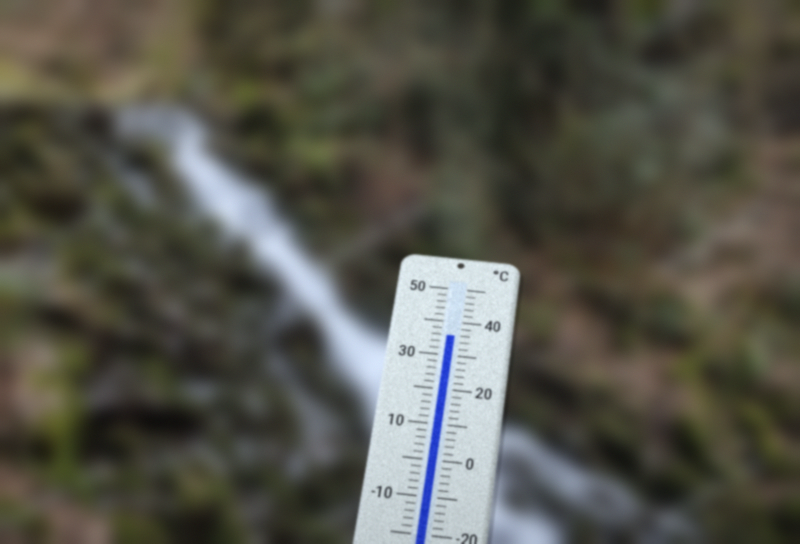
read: **36** °C
